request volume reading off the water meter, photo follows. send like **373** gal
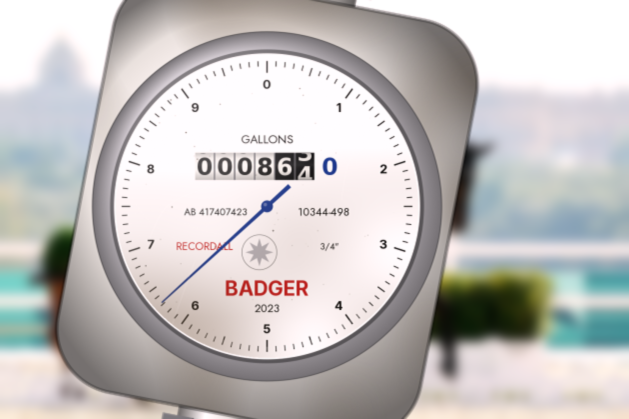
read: **8636.3** gal
